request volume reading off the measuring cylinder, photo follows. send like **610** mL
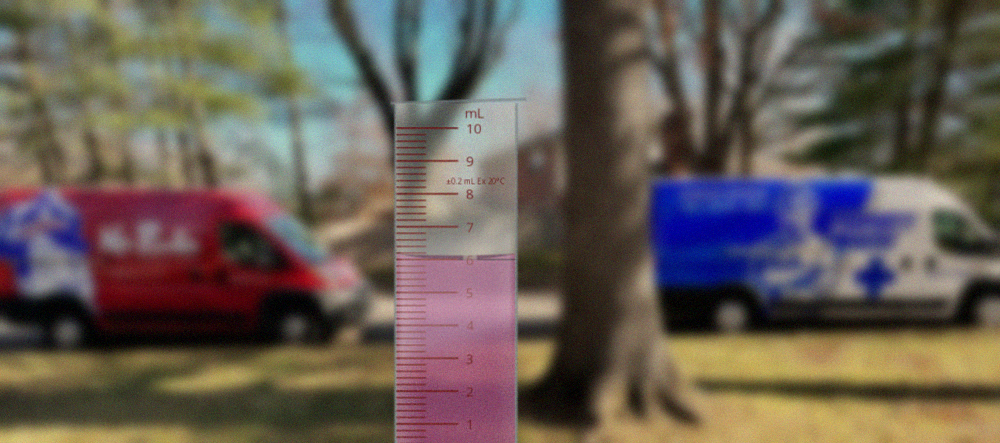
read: **6** mL
